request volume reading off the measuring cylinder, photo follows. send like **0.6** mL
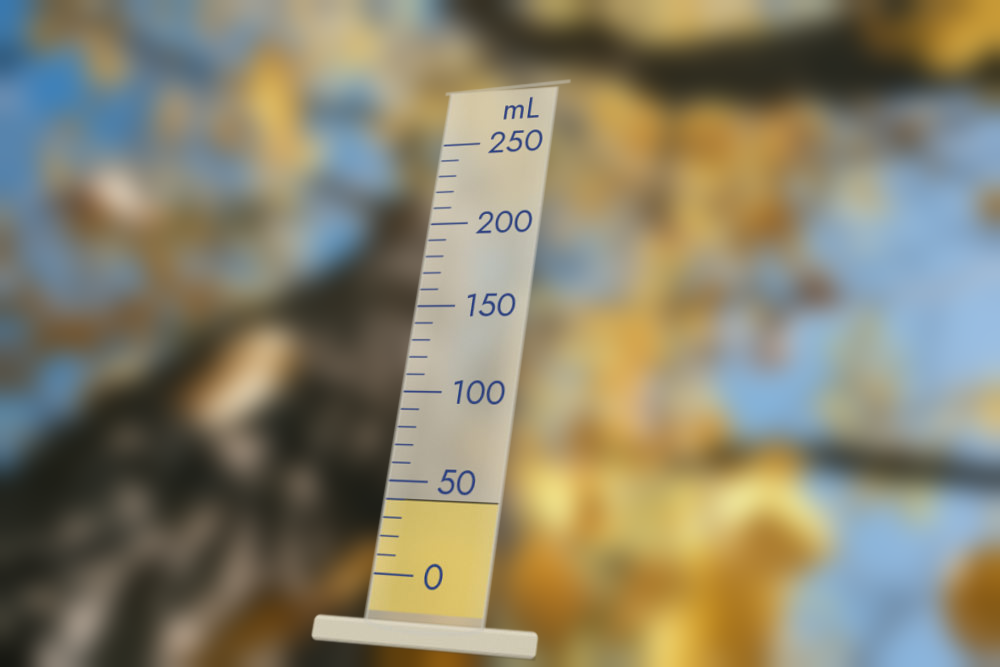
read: **40** mL
